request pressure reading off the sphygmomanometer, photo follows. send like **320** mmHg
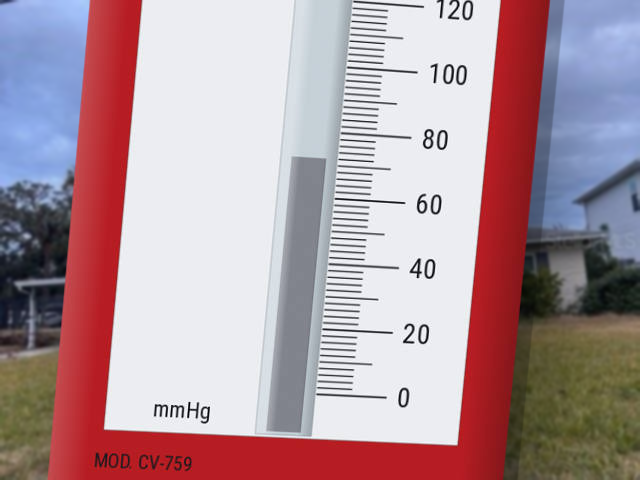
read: **72** mmHg
